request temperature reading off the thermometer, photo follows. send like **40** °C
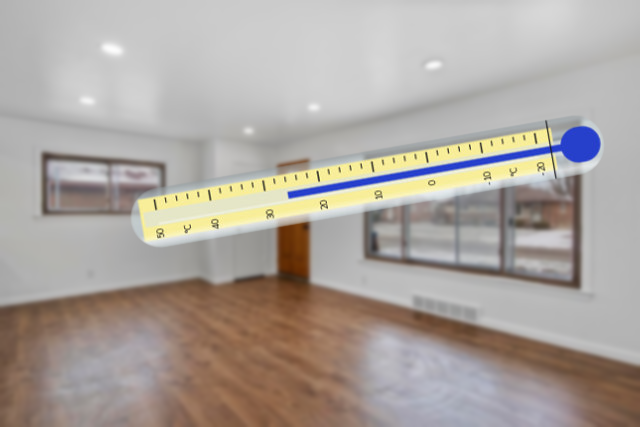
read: **26** °C
